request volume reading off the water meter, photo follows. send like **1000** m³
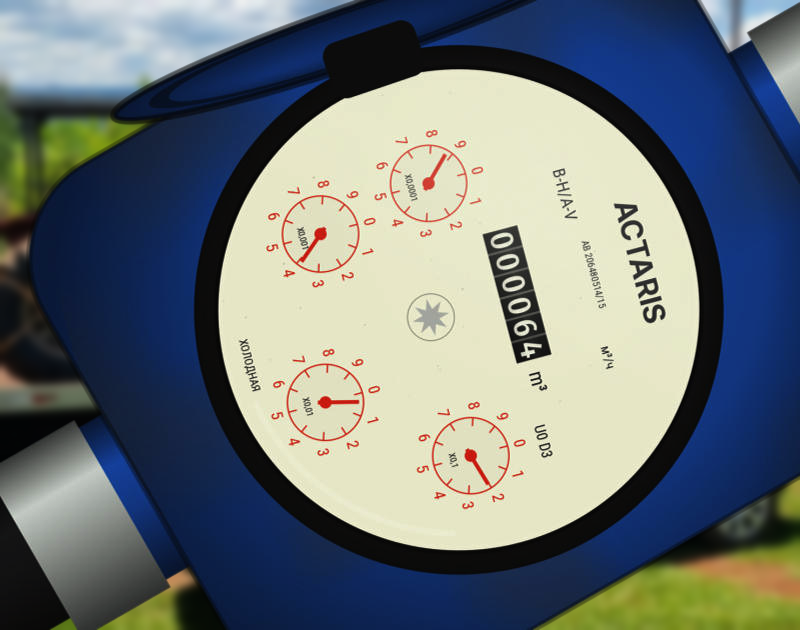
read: **64.2038** m³
